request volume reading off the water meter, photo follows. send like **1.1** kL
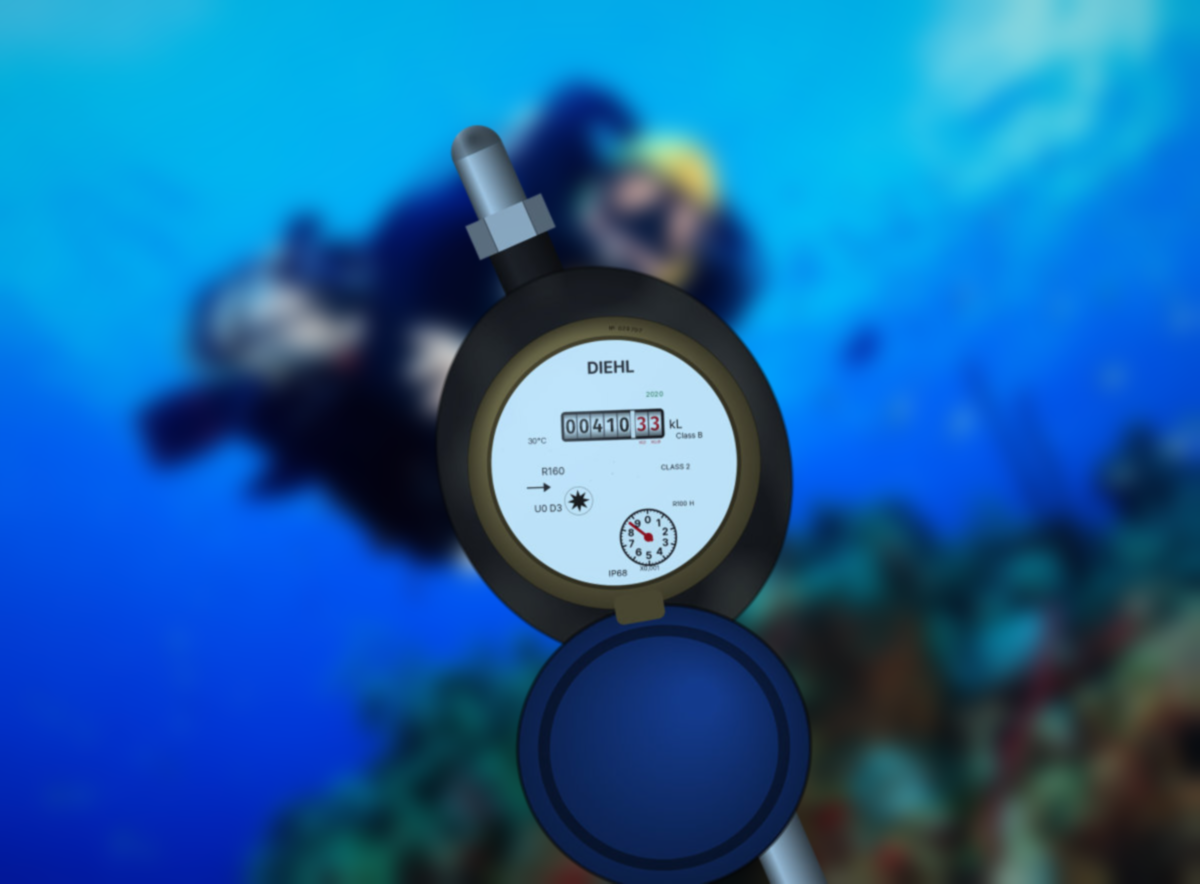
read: **410.338** kL
